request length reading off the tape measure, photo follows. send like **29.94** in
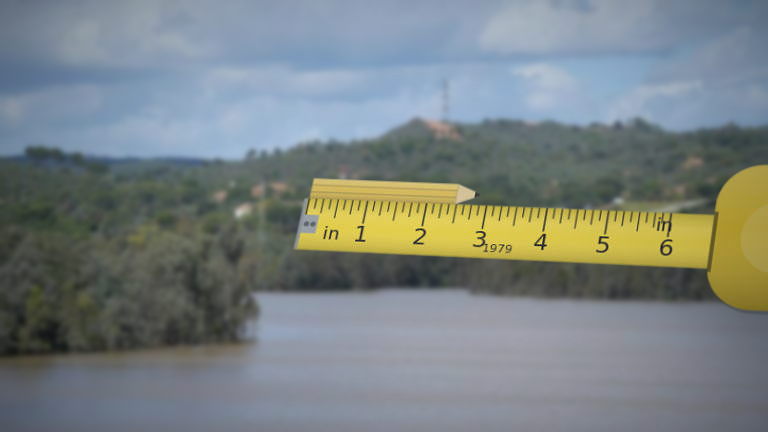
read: **2.875** in
